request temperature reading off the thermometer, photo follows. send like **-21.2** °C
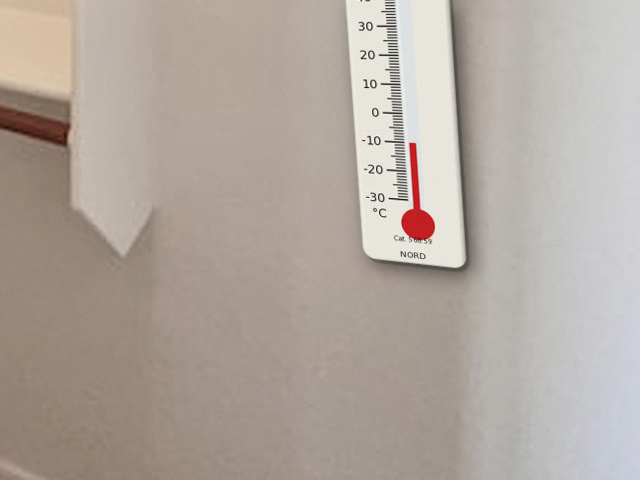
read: **-10** °C
